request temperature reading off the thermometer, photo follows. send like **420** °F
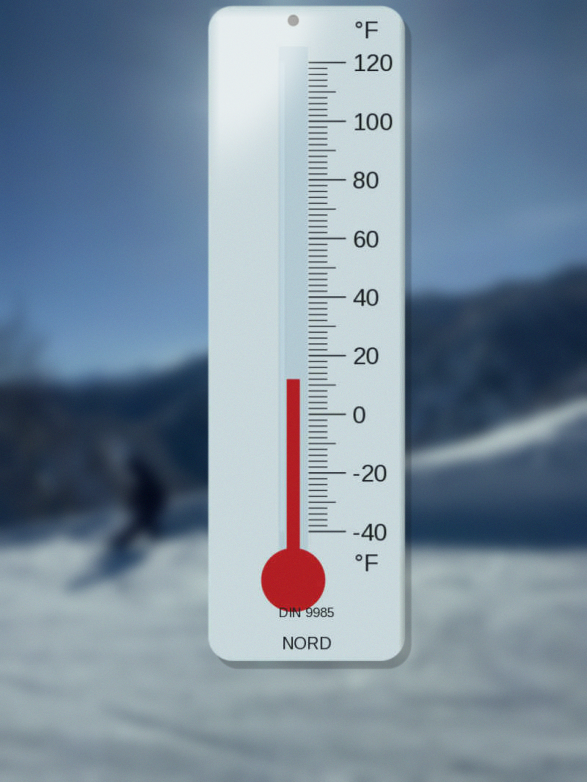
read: **12** °F
